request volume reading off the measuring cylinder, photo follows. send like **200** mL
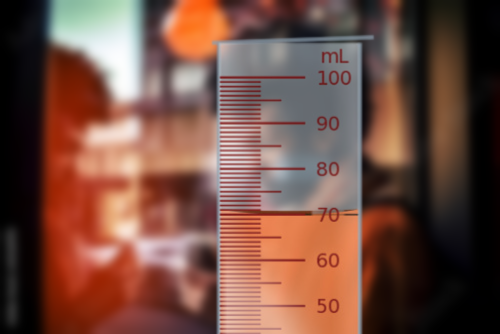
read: **70** mL
